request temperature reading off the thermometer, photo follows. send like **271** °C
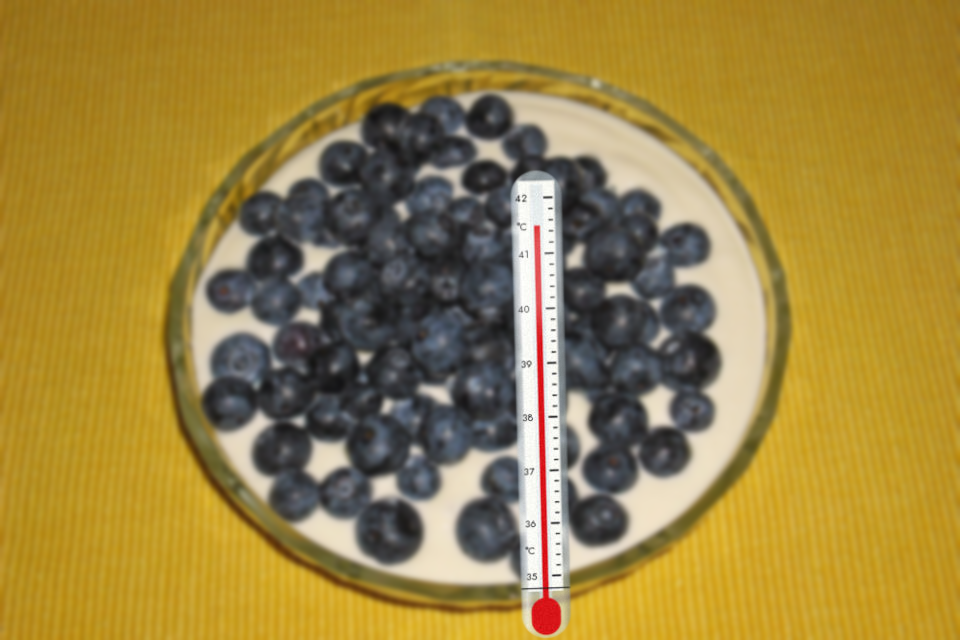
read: **41.5** °C
